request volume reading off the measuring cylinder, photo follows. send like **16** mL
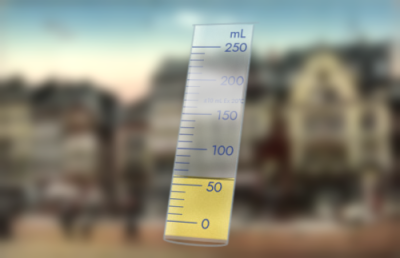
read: **60** mL
